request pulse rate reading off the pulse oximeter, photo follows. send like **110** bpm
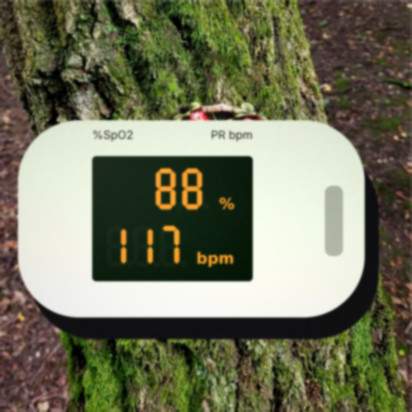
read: **117** bpm
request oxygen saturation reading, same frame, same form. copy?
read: **88** %
